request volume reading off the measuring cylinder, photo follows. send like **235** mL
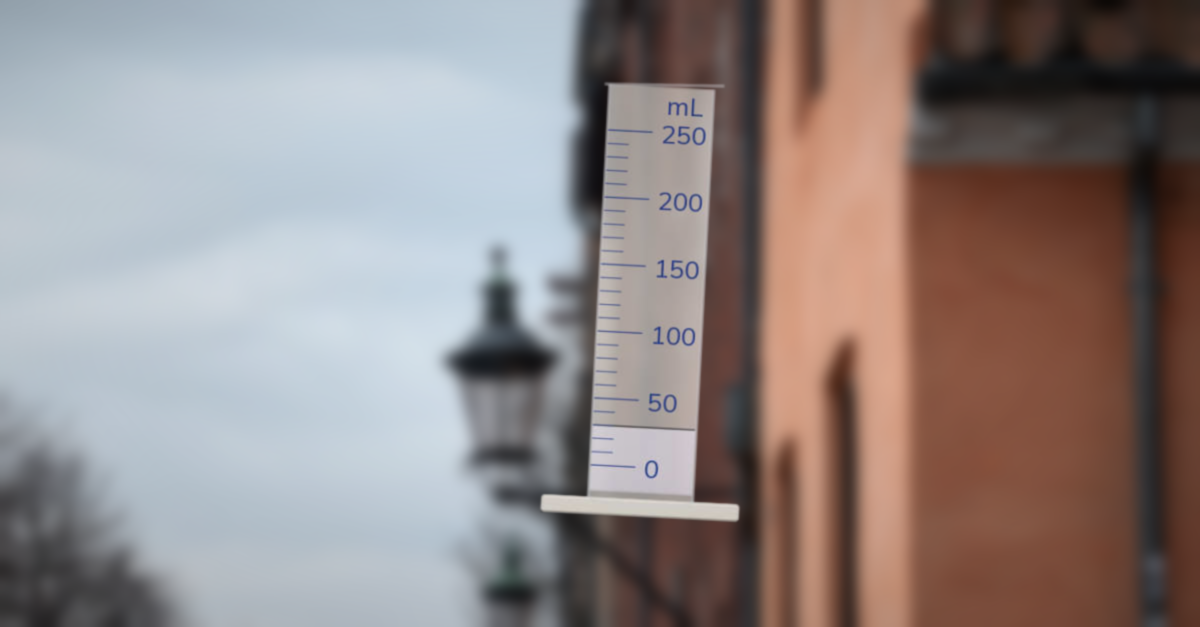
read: **30** mL
